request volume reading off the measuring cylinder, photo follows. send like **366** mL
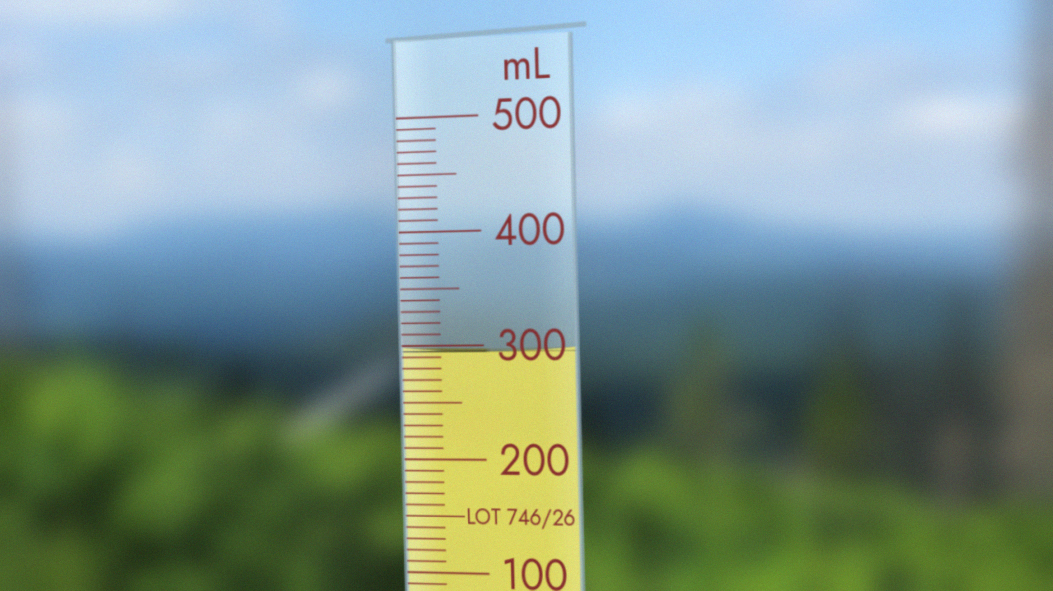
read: **295** mL
